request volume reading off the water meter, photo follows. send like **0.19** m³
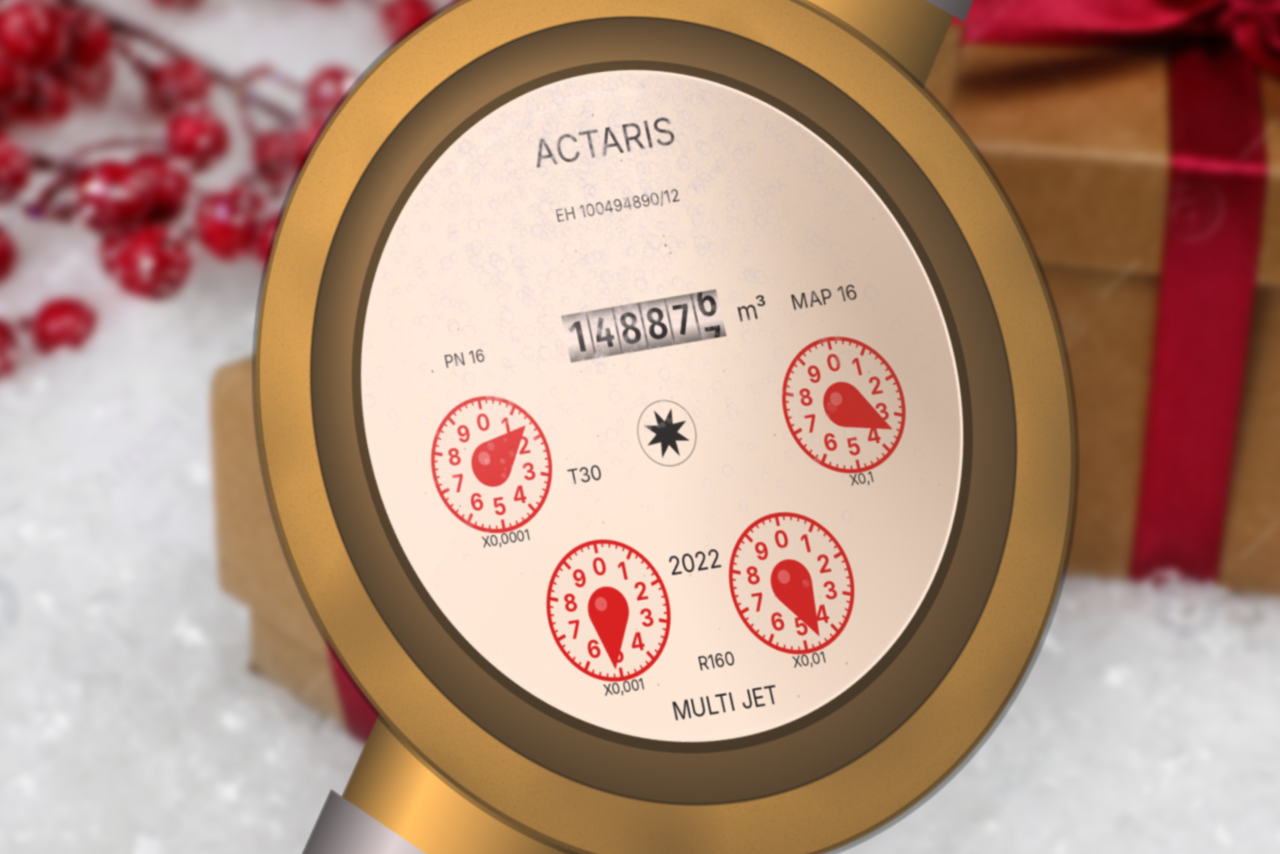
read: **148876.3451** m³
